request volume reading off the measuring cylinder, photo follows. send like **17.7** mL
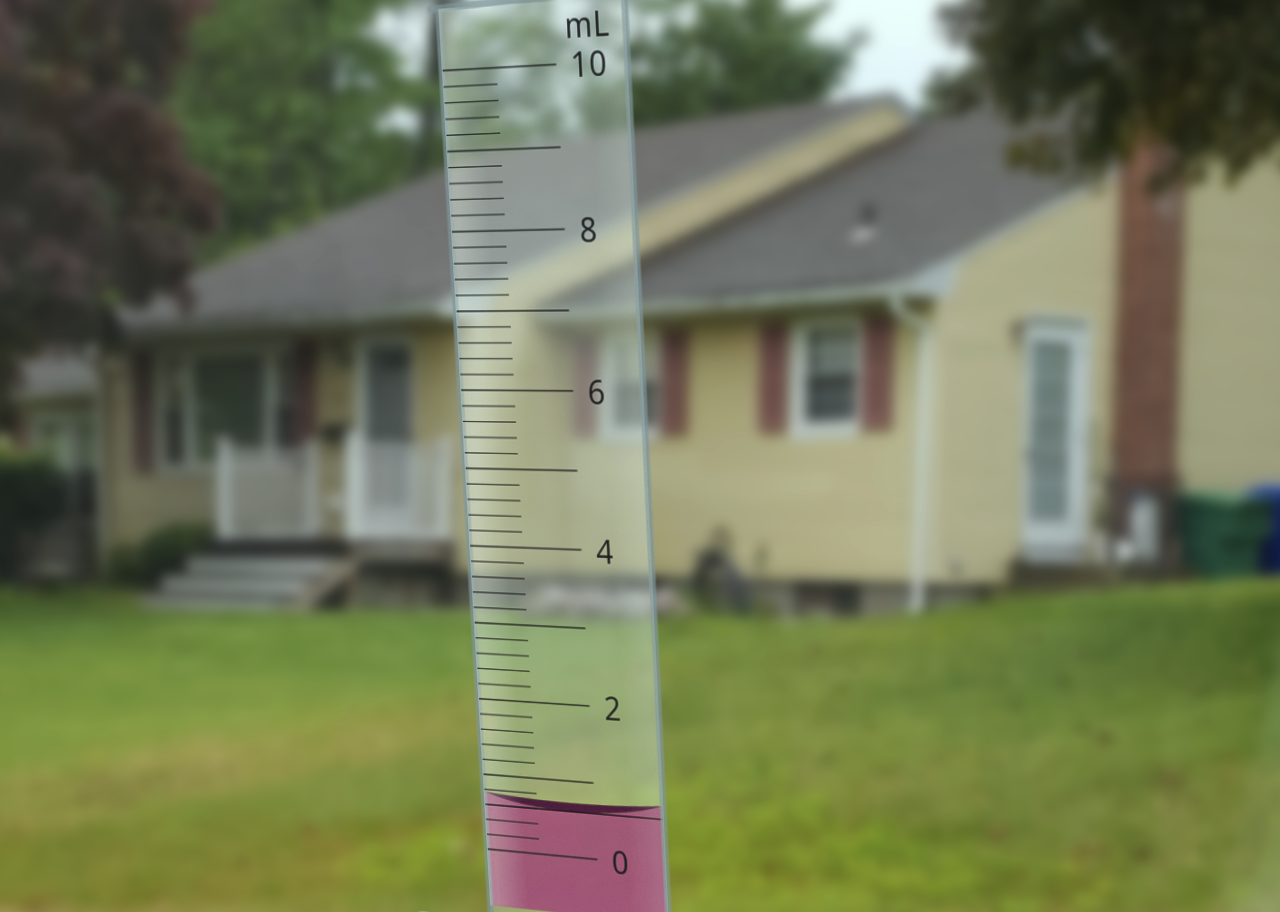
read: **0.6** mL
